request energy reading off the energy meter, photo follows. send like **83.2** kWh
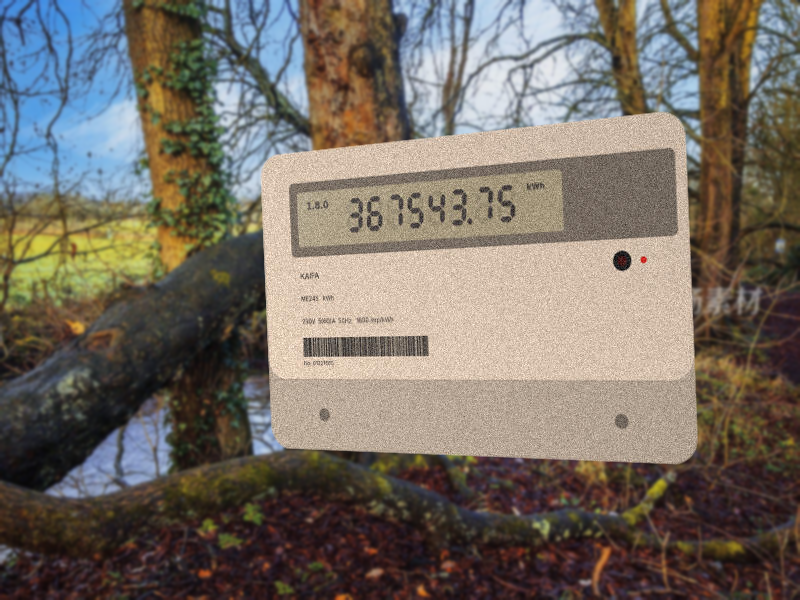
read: **367543.75** kWh
